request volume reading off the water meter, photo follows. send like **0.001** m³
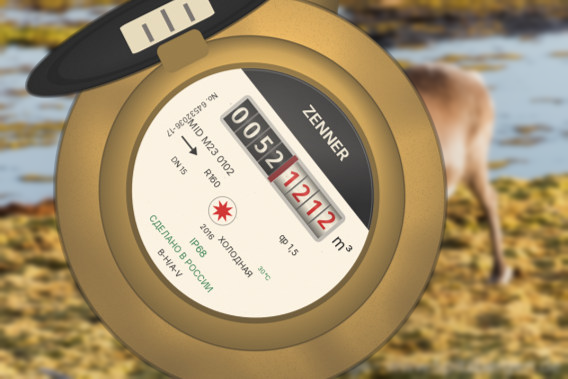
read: **52.1212** m³
